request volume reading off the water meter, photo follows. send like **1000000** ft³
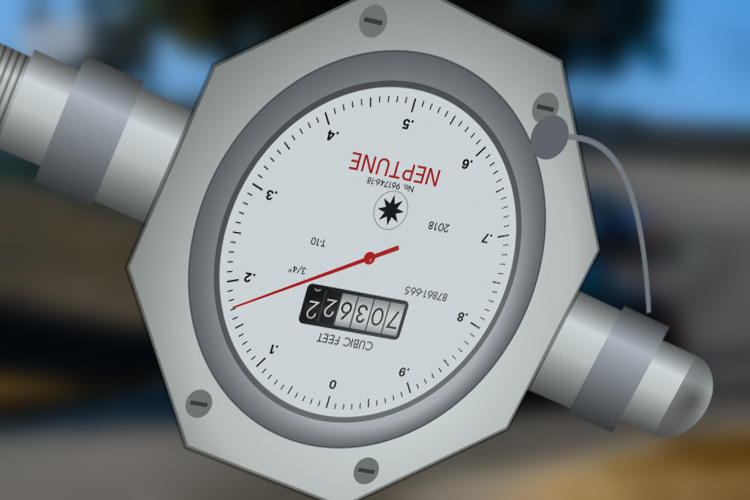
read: **703622.17** ft³
